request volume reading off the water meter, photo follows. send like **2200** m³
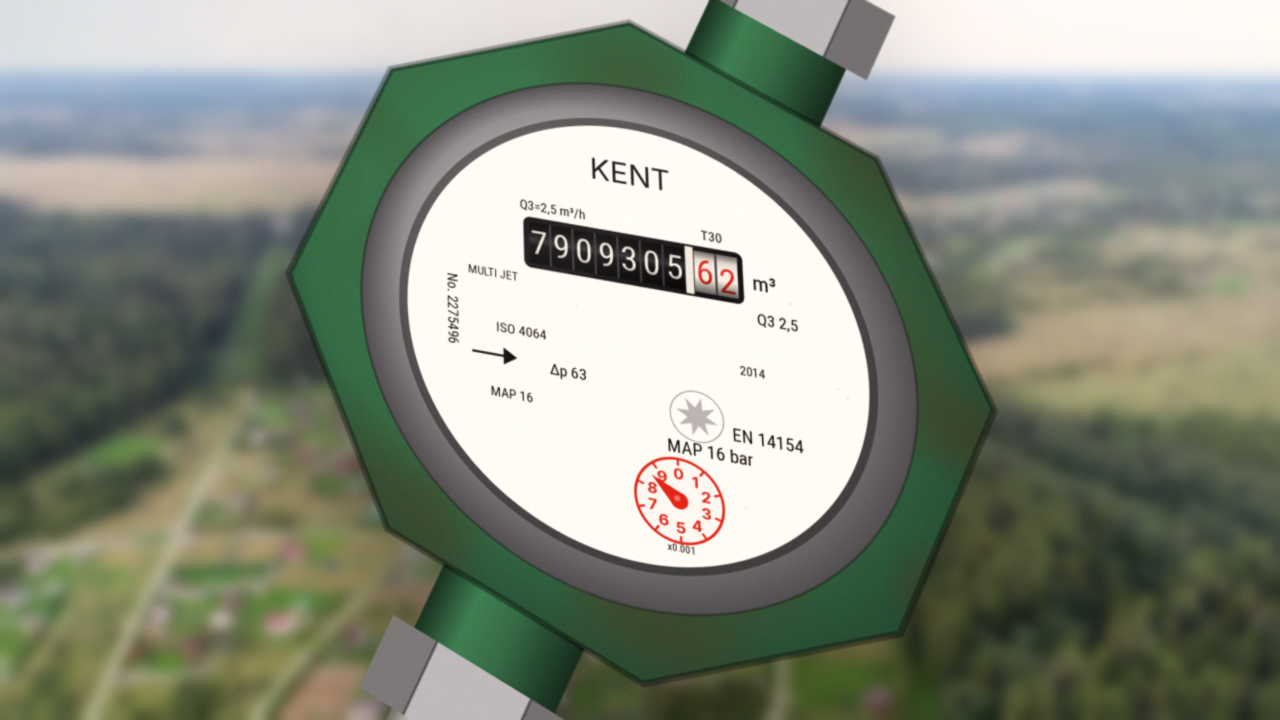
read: **7909305.618** m³
